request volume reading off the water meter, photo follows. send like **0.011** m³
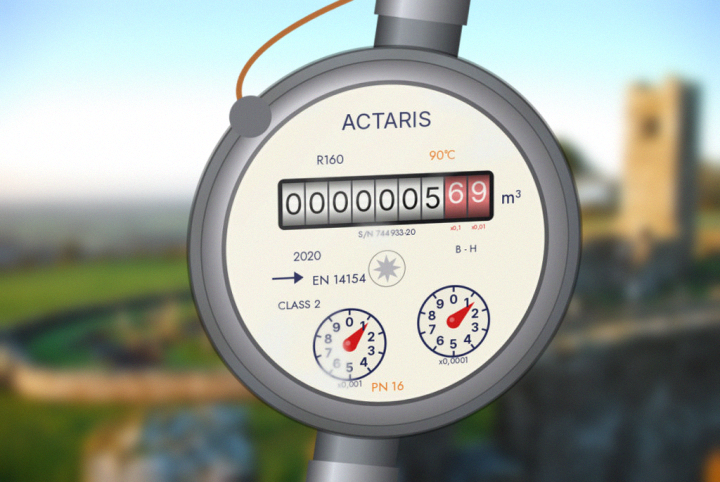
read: **5.6911** m³
